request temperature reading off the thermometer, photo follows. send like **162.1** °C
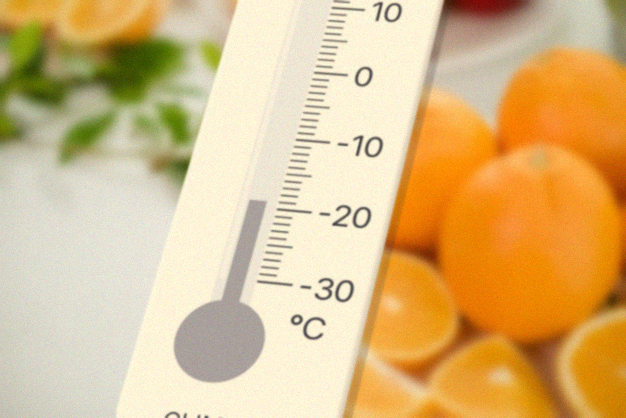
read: **-19** °C
